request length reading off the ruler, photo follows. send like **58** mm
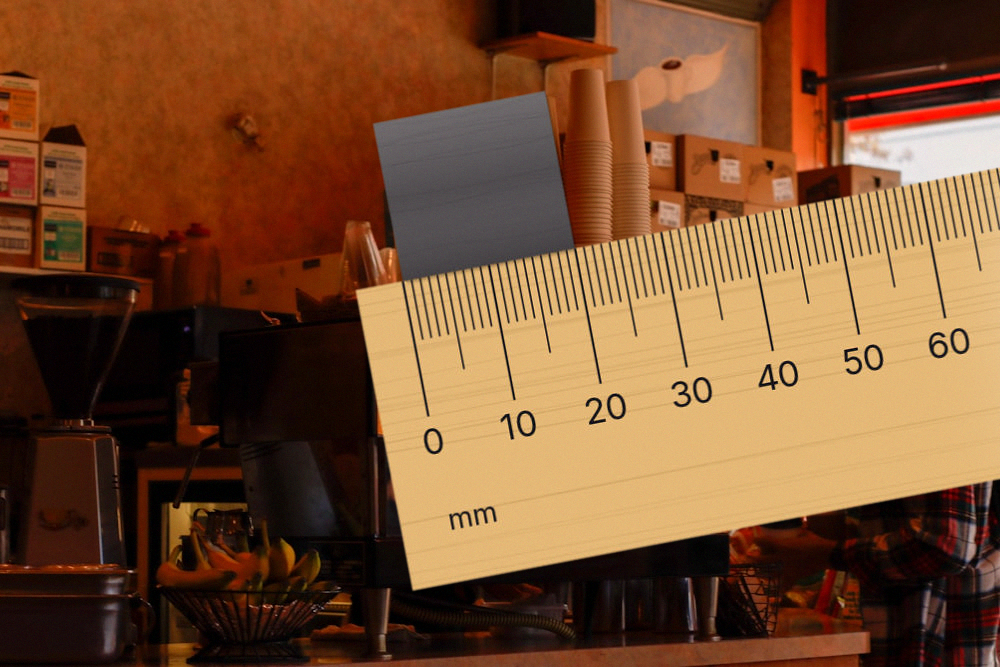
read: **20** mm
